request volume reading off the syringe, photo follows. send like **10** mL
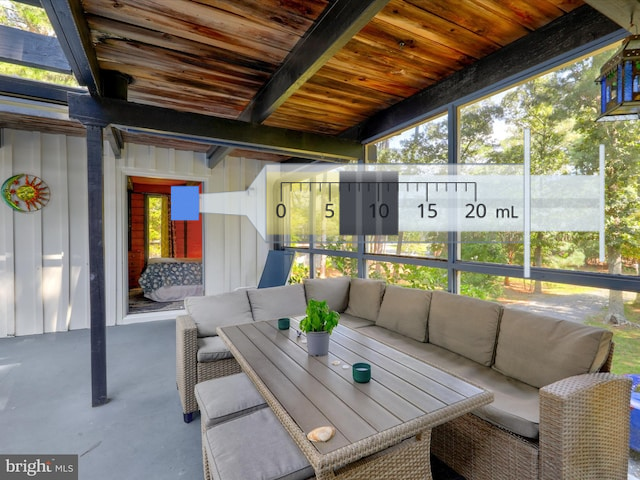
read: **6** mL
